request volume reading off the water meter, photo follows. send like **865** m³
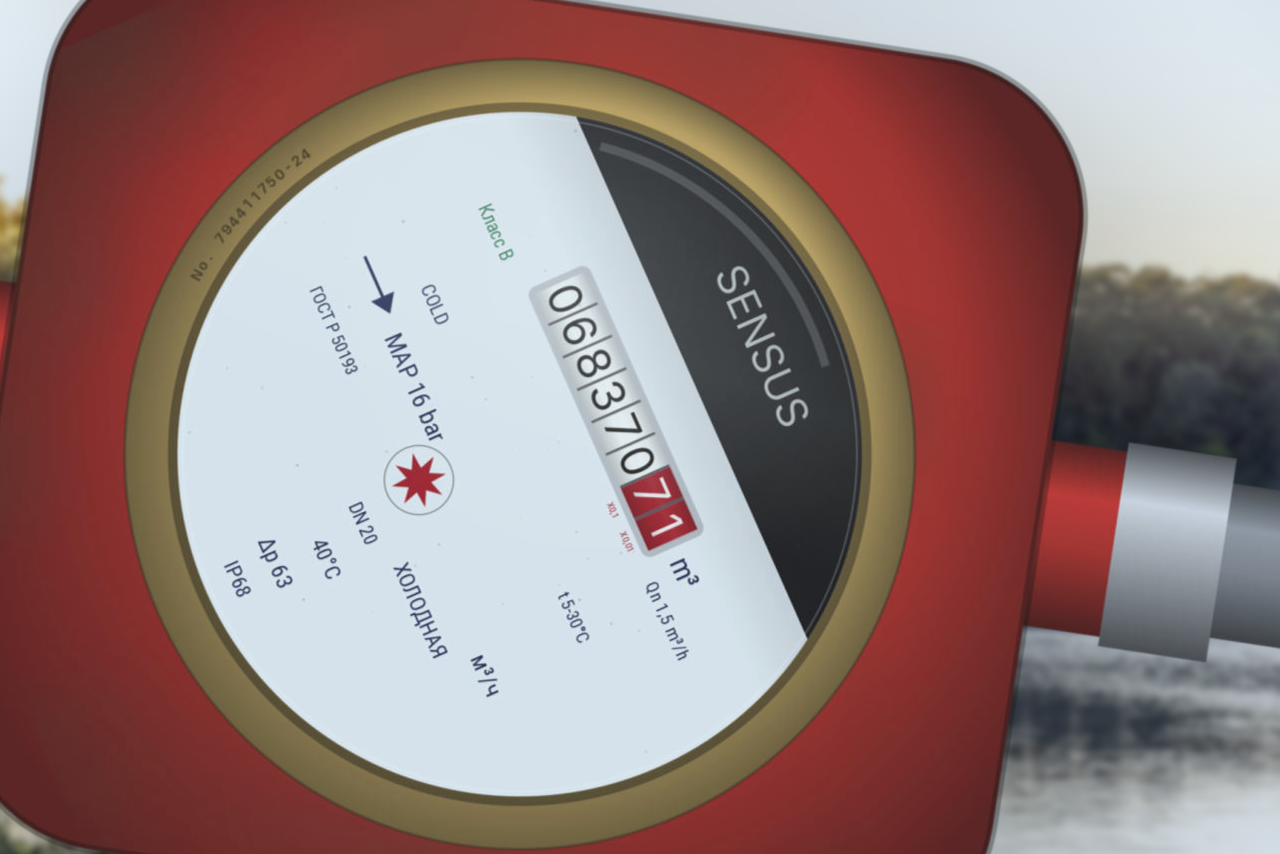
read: **68370.71** m³
